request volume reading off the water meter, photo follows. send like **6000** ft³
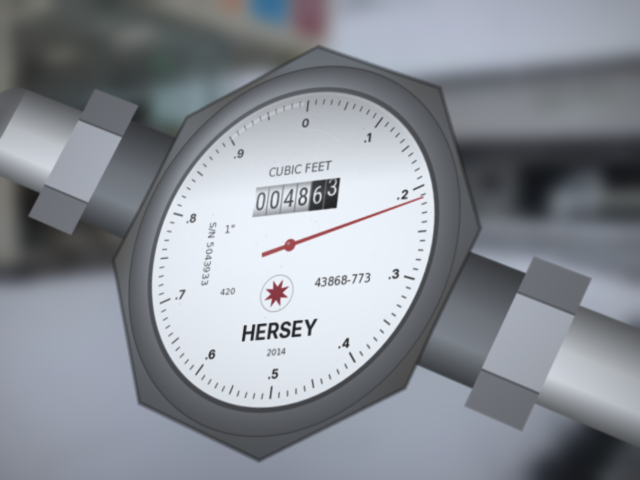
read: **4863.21** ft³
